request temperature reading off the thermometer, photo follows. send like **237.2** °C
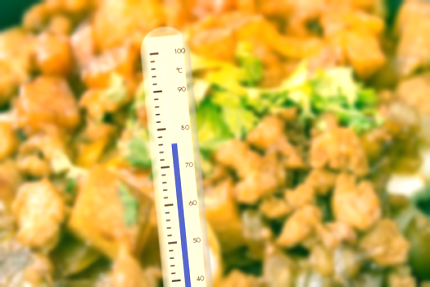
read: **76** °C
